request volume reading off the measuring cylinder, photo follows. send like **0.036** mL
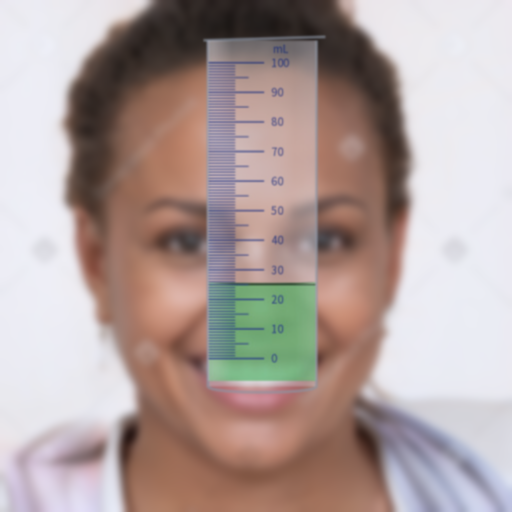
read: **25** mL
